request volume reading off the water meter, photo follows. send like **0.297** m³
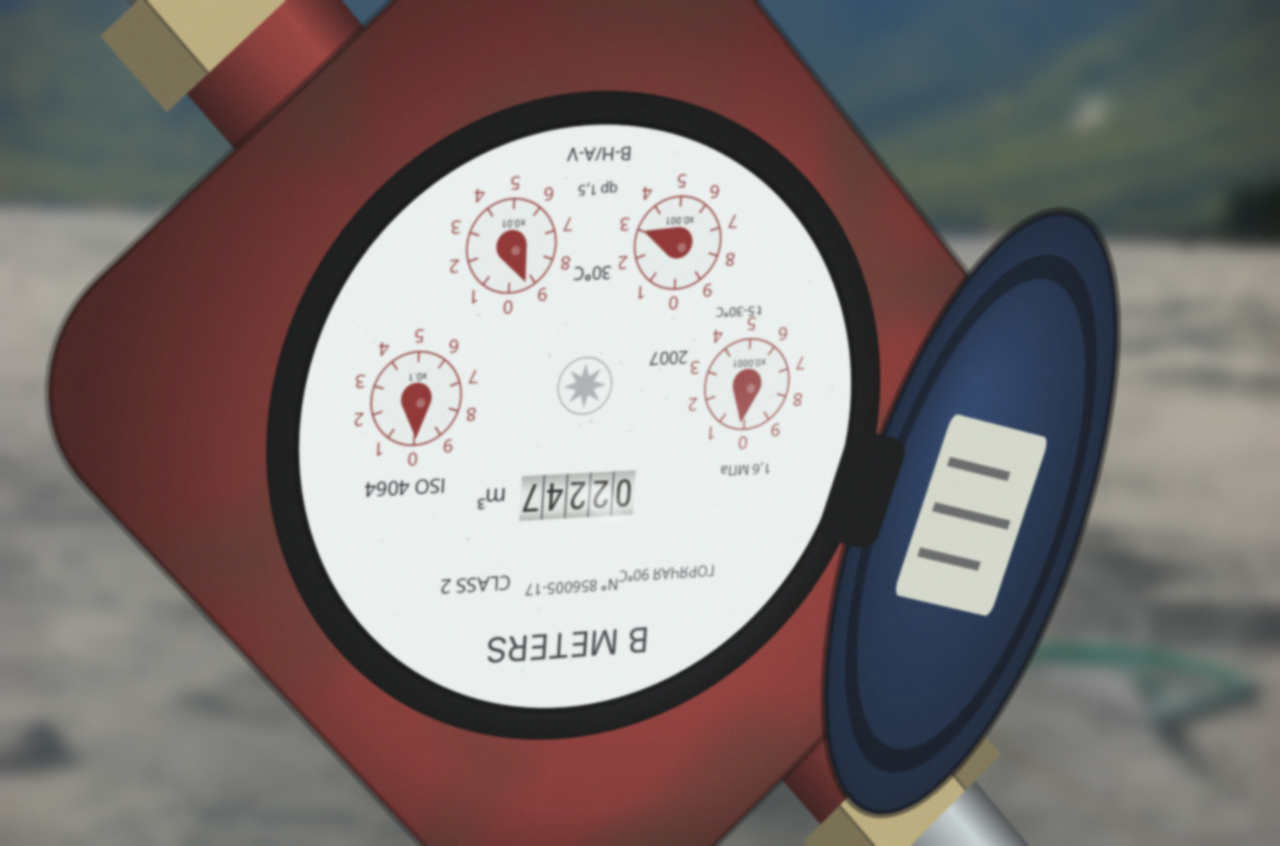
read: **2246.9930** m³
